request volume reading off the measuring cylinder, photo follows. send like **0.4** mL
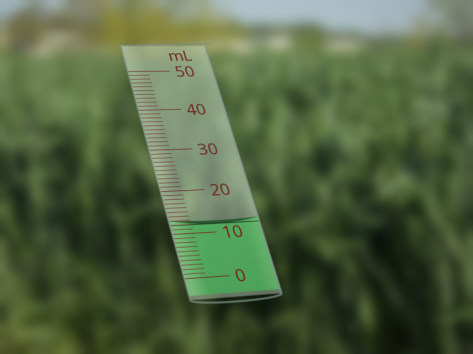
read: **12** mL
